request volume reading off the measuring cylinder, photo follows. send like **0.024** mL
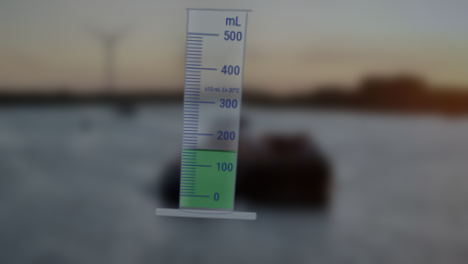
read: **150** mL
